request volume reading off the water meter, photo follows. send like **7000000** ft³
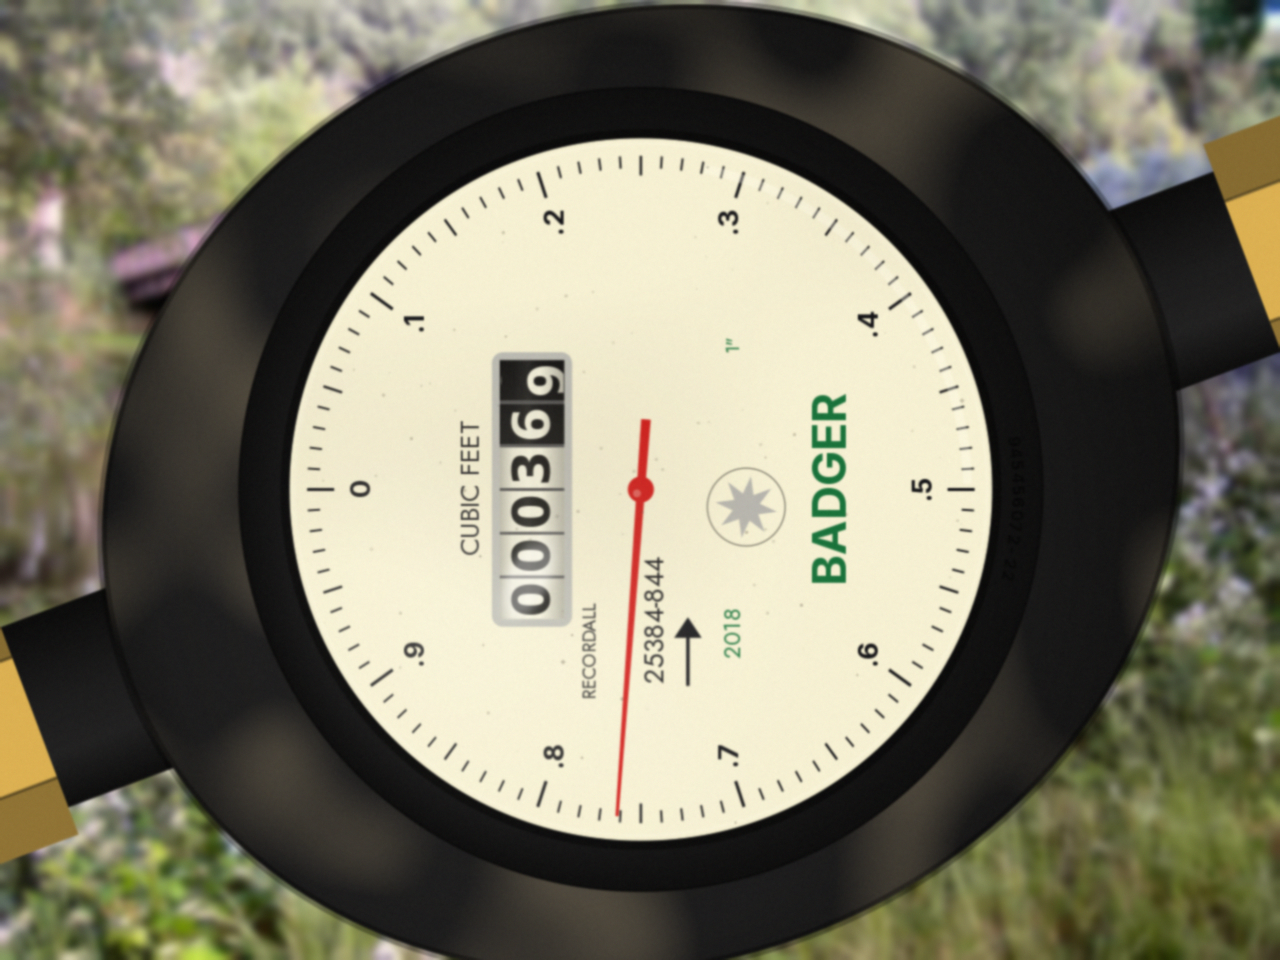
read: **368.76** ft³
